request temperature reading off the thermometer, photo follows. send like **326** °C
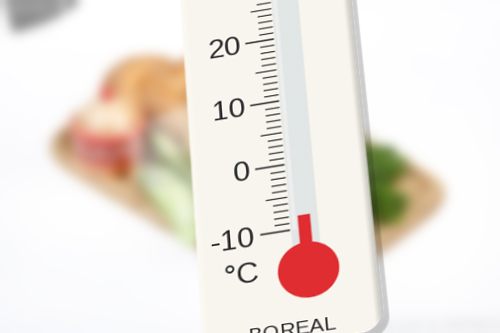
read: **-8** °C
